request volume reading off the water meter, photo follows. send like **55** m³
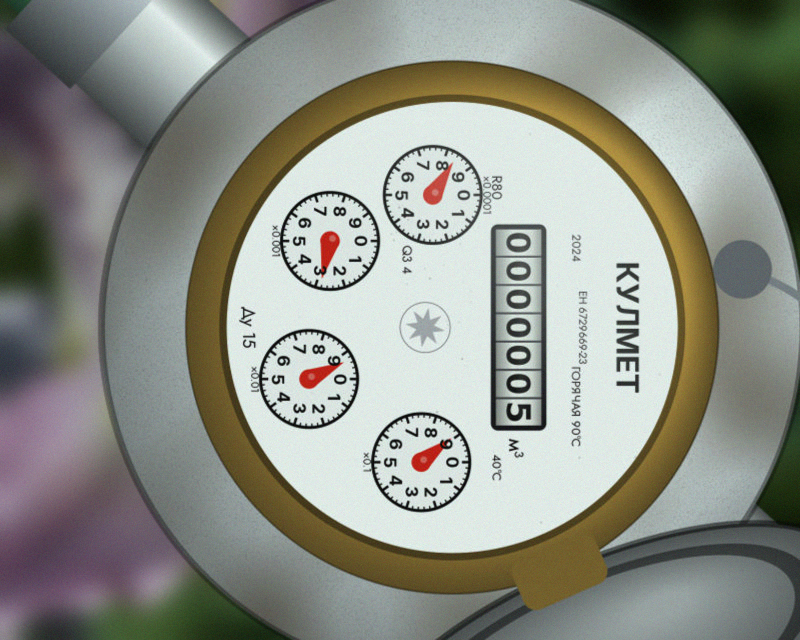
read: **5.8928** m³
